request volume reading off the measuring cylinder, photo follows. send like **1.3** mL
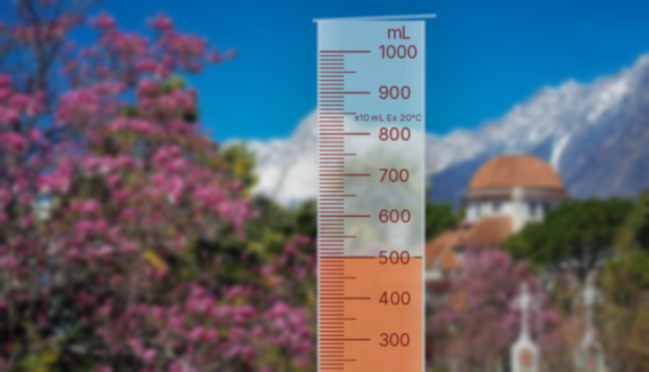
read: **500** mL
